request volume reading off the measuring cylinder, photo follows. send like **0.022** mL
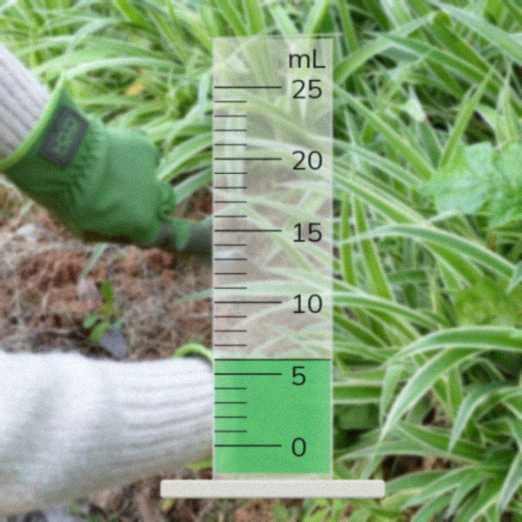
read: **6** mL
